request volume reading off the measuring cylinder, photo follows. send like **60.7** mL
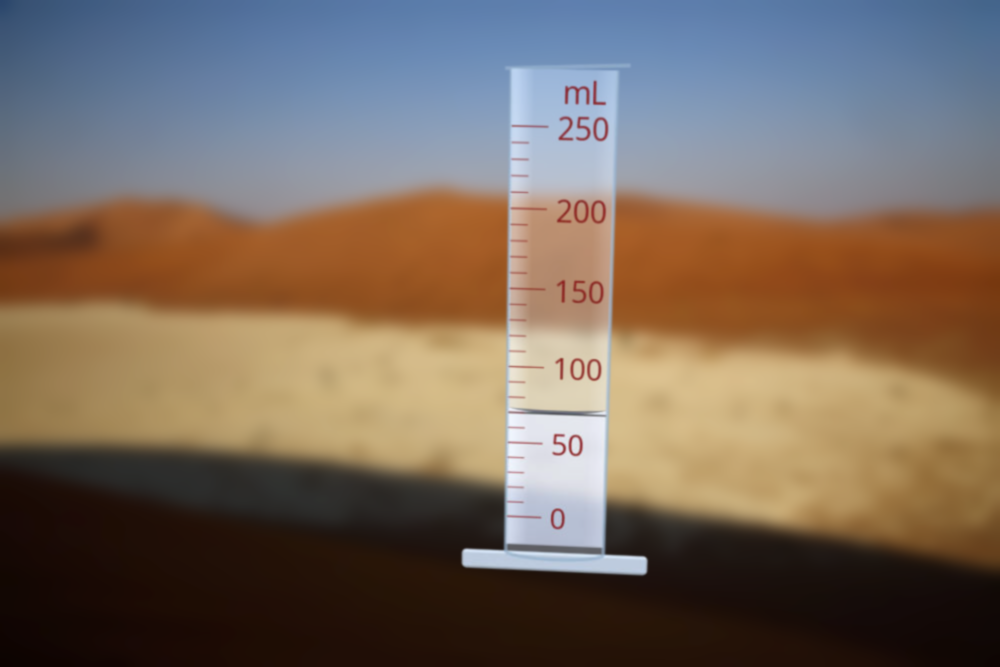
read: **70** mL
